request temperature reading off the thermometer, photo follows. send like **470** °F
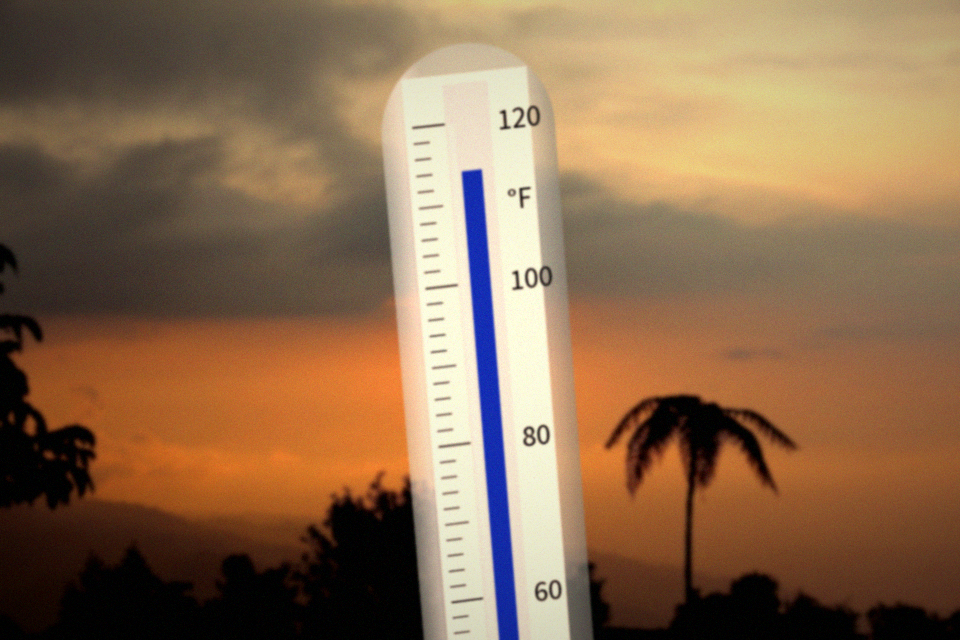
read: **114** °F
